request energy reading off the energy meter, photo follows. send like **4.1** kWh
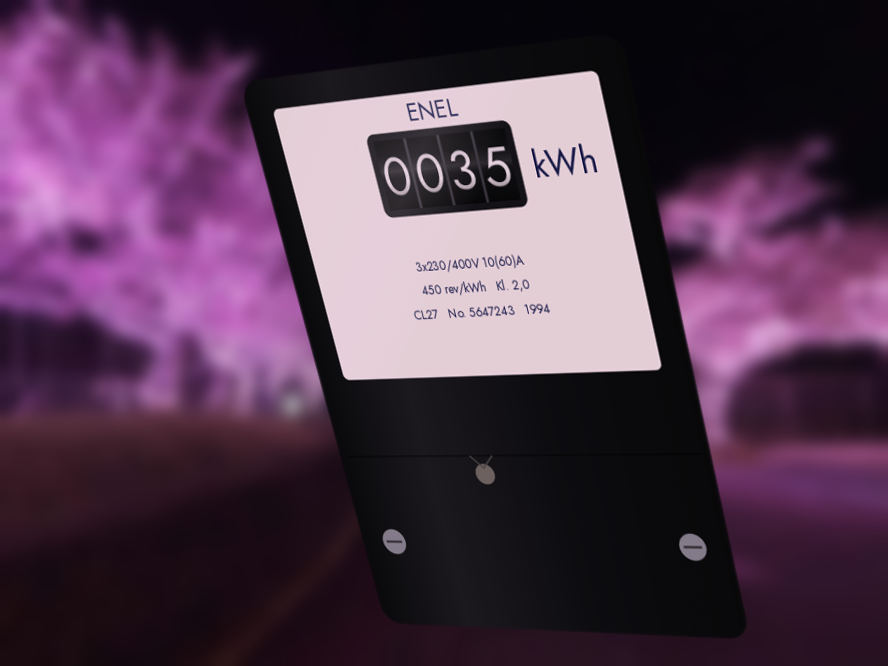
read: **35** kWh
